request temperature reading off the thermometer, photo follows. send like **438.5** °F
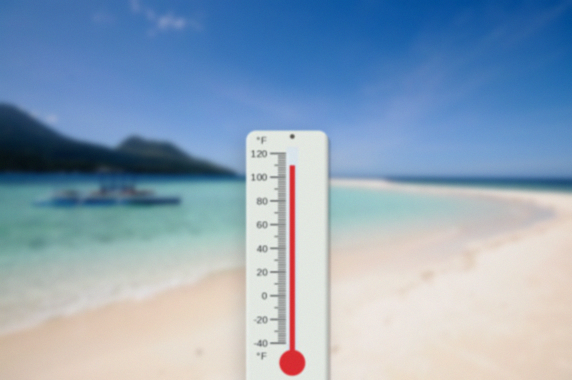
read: **110** °F
